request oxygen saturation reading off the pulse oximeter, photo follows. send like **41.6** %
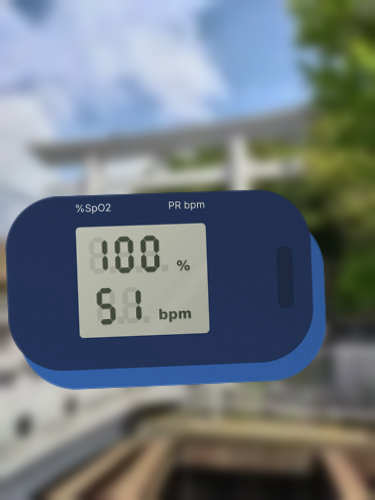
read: **100** %
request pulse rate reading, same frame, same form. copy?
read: **51** bpm
